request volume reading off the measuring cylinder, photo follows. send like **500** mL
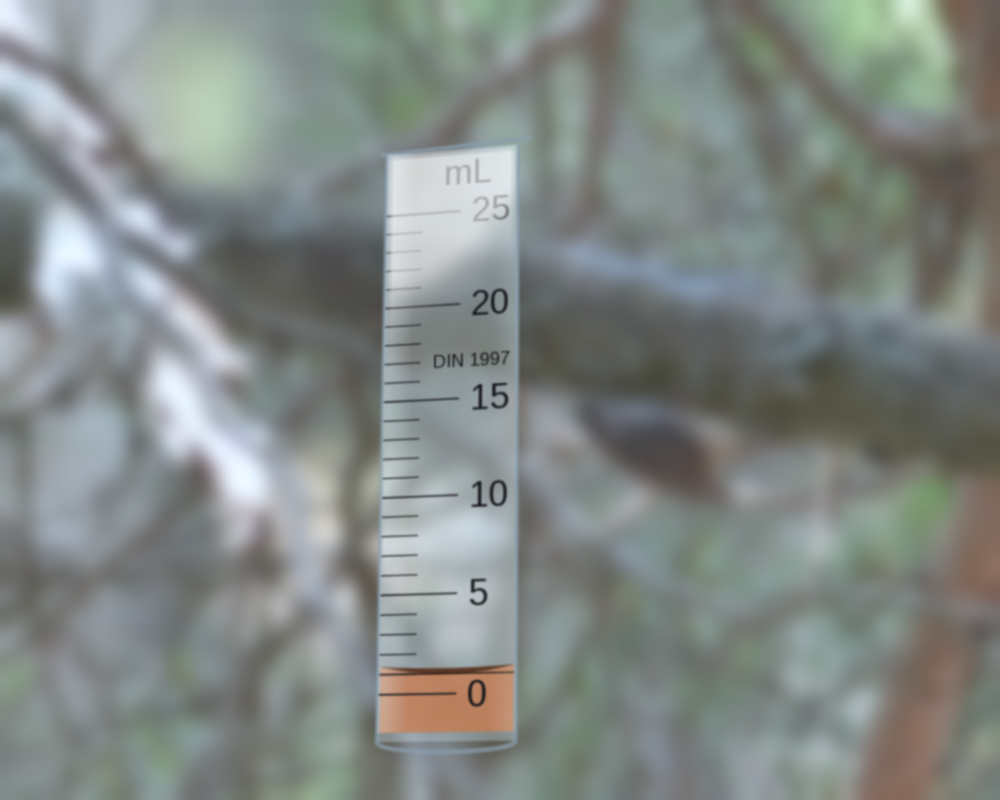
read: **1** mL
